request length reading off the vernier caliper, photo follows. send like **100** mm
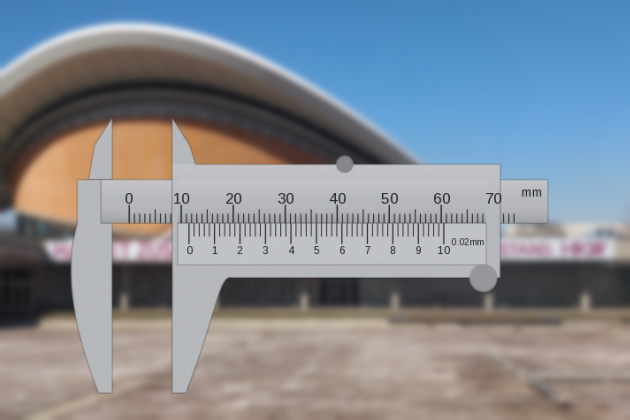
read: **11.5** mm
